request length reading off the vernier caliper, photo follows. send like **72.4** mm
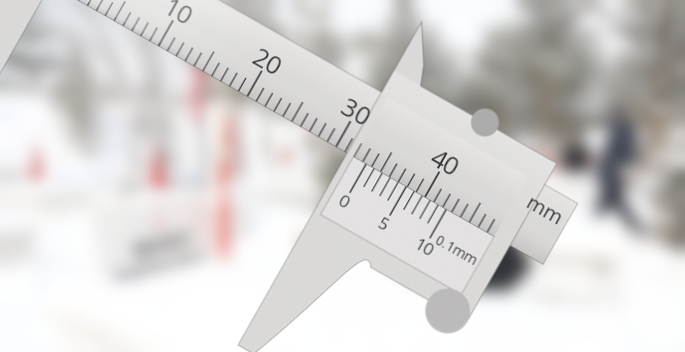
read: **33.4** mm
